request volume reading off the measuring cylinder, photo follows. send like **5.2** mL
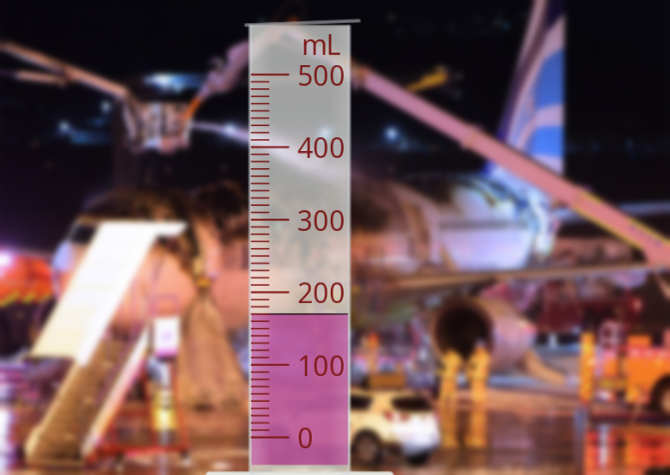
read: **170** mL
